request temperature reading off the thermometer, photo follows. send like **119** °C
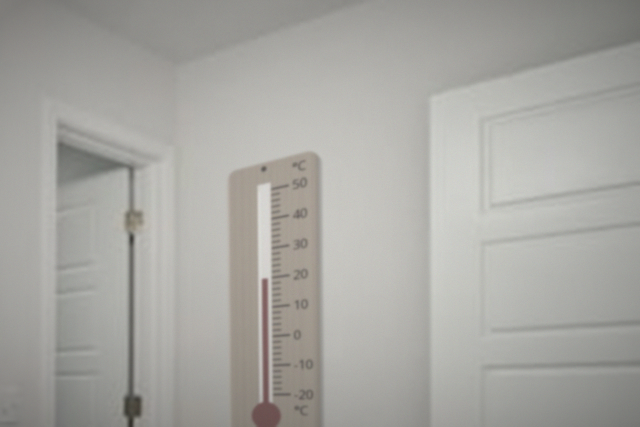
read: **20** °C
